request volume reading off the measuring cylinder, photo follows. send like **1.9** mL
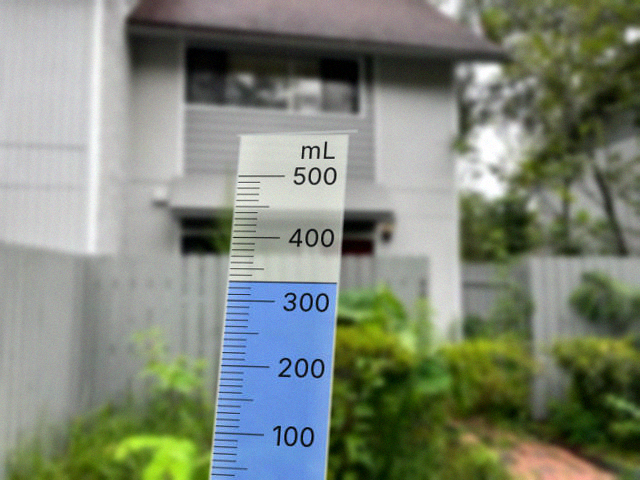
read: **330** mL
